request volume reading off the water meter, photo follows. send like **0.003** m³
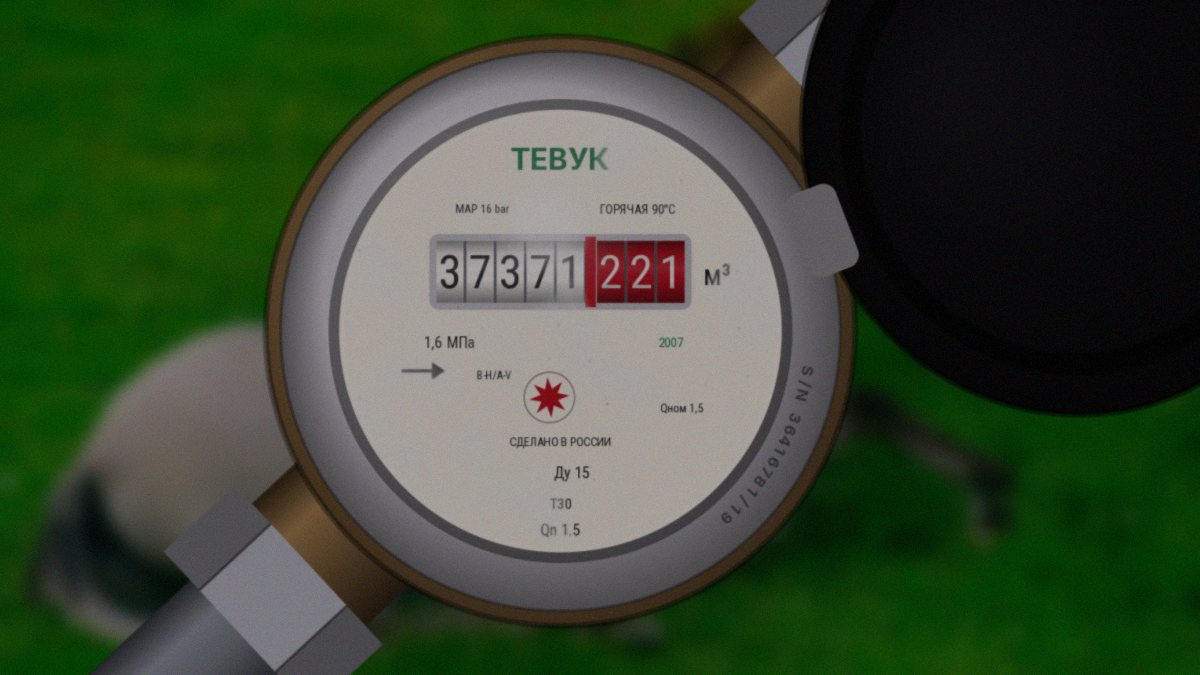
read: **37371.221** m³
